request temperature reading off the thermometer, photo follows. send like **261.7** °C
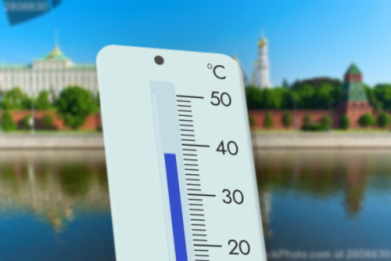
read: **38** °C
